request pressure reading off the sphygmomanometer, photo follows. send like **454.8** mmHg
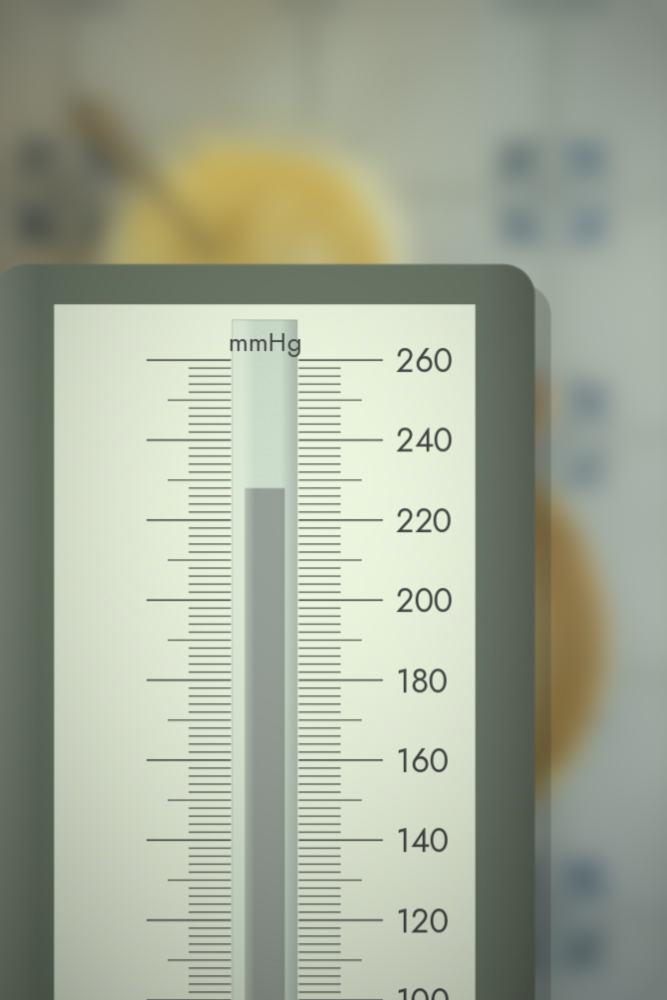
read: **228** mmHg
